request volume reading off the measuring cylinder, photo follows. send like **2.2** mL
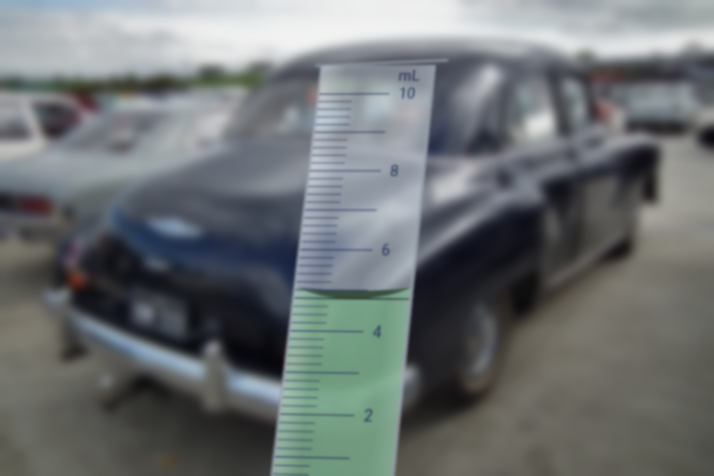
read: **4.8** mL
